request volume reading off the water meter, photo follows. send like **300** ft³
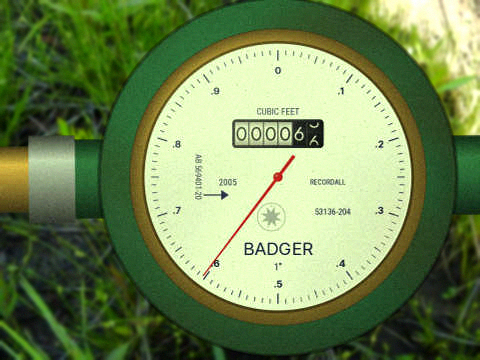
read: **65.60** ft³
